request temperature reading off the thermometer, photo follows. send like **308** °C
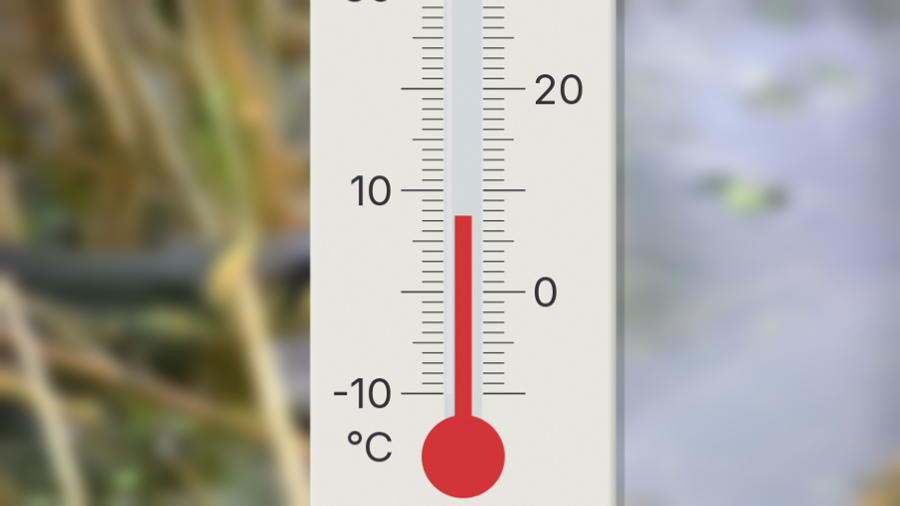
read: **7.5** °C
